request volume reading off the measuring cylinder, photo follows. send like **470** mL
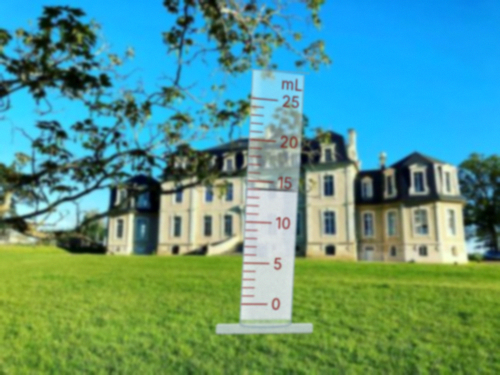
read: **14** mL
